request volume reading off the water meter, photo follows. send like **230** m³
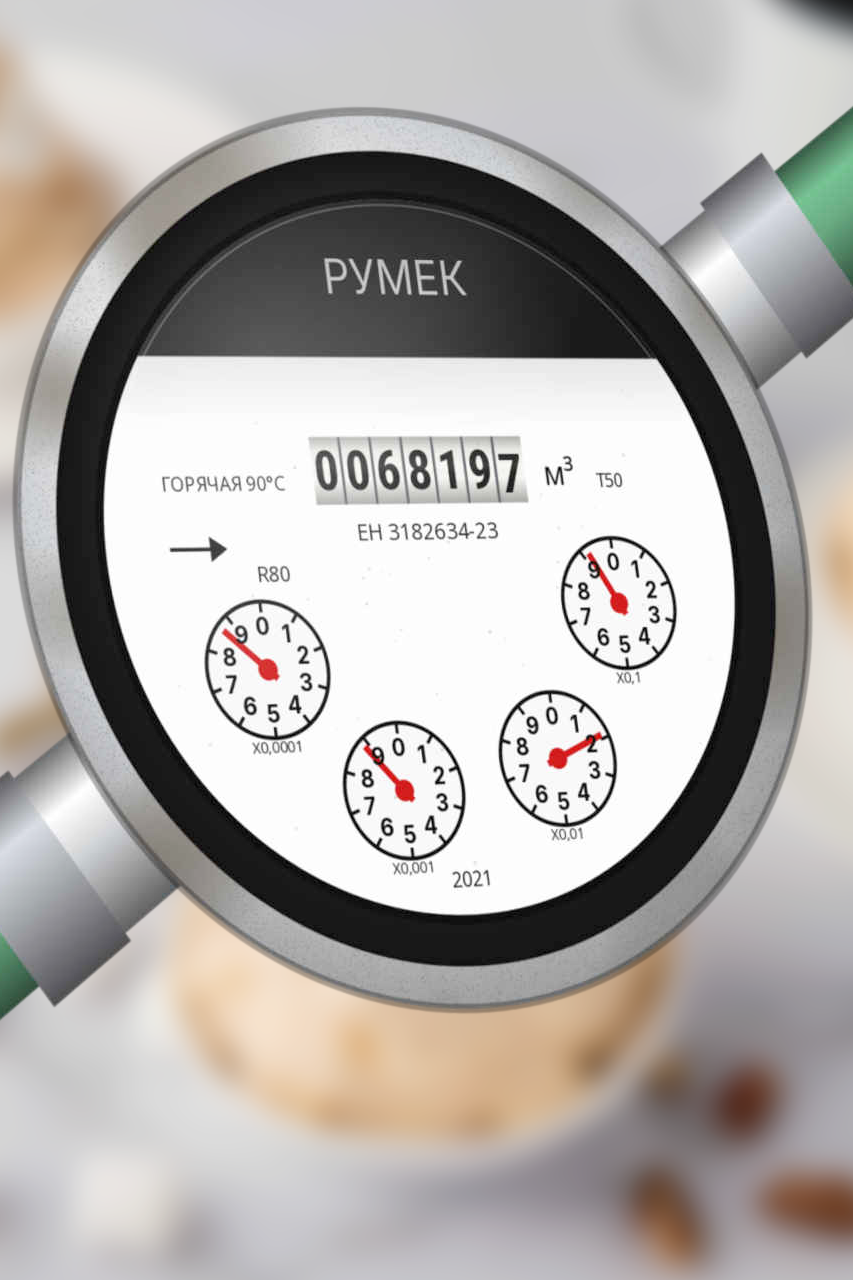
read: **68196.9188** m³
